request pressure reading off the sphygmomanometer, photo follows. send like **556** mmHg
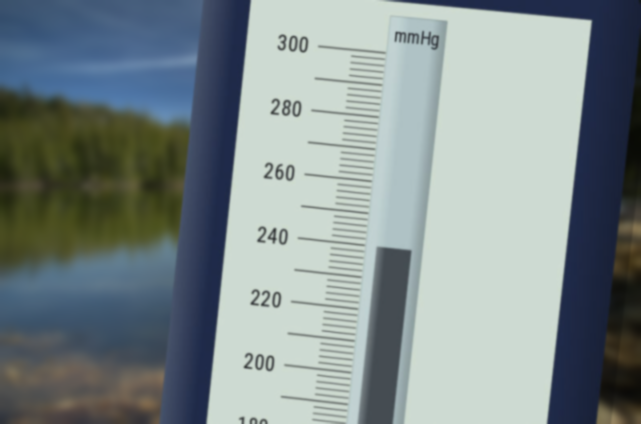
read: **240** mmHg
